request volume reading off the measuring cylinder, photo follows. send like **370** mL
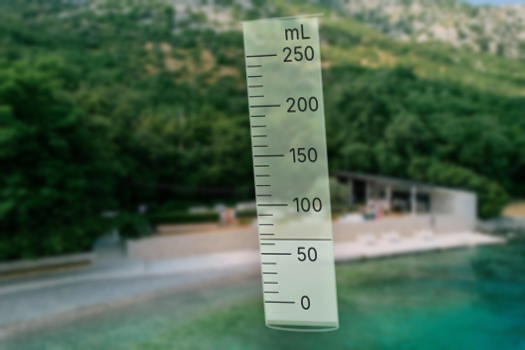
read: **65** mL
